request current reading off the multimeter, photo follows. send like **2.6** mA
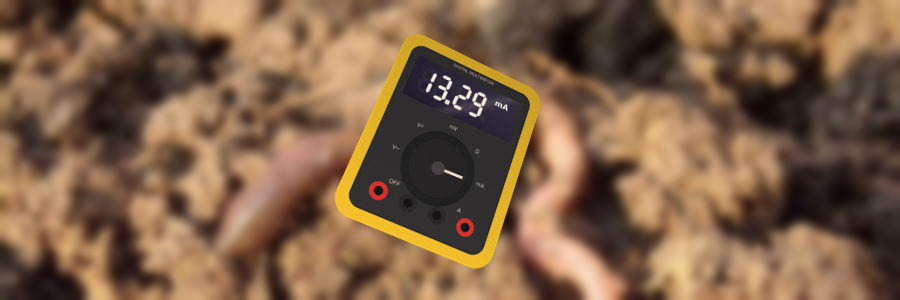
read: **13.29** mA
